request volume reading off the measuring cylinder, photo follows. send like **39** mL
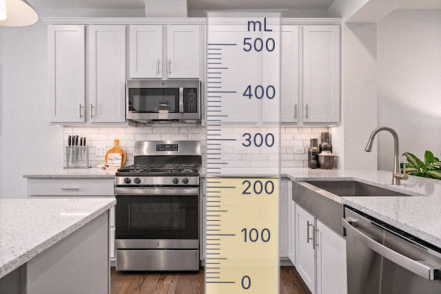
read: **220** mL
